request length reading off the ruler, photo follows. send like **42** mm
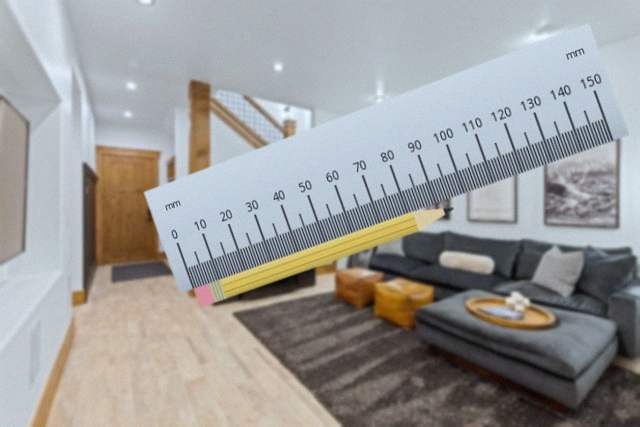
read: **95** mm
